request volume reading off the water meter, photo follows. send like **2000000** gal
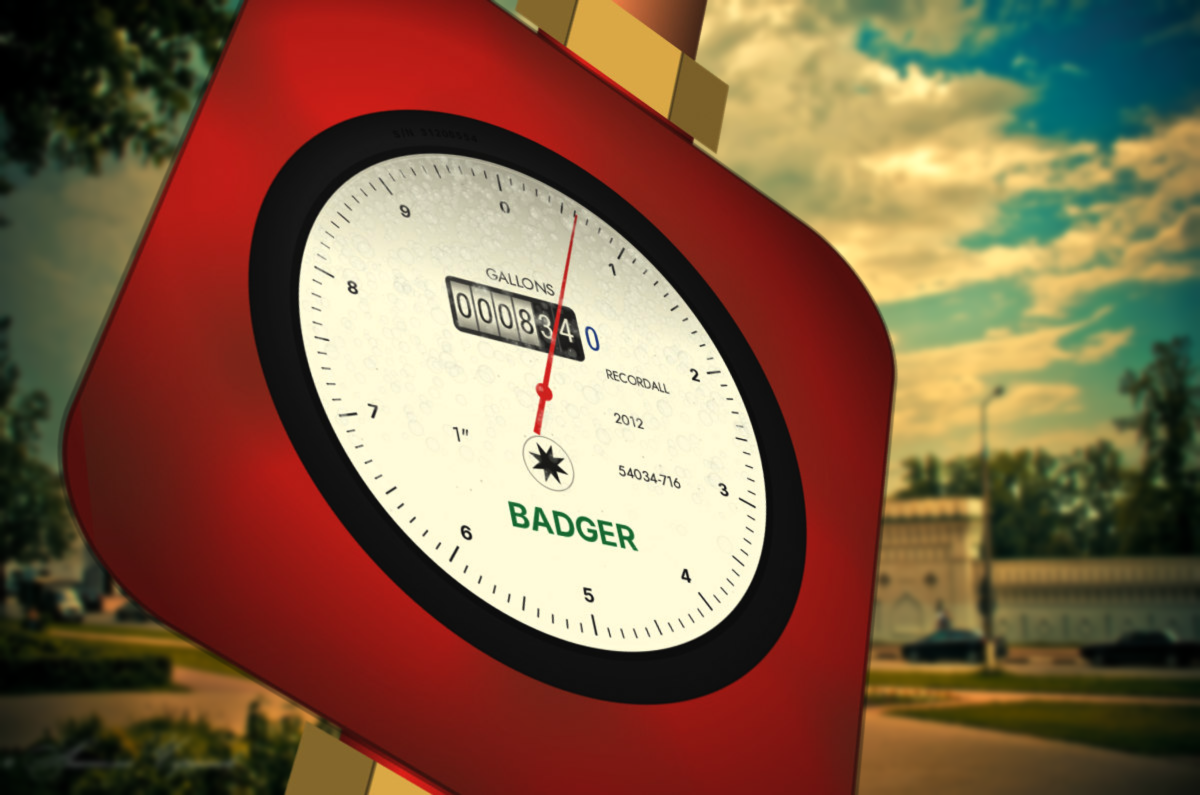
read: **8340.6** gal
